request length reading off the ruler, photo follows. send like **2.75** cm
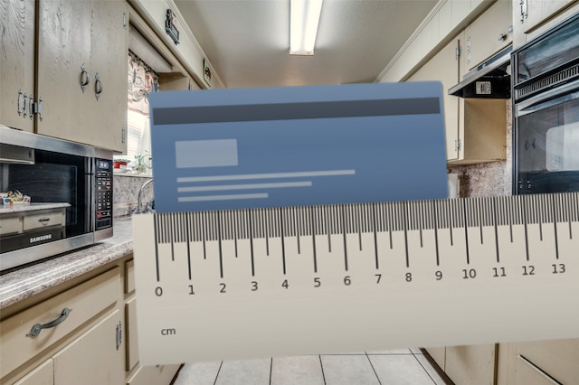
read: **9.5** cm
